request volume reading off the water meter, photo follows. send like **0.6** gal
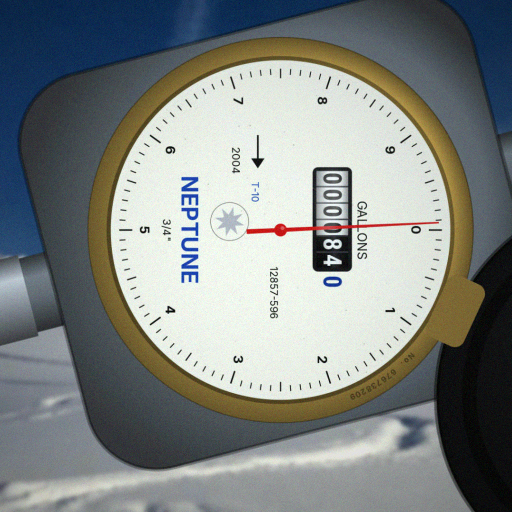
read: **839.9** gal
